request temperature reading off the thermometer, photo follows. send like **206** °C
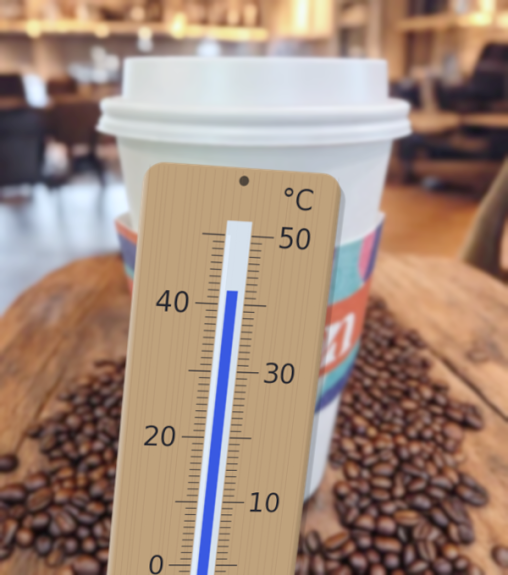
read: **42** °C
